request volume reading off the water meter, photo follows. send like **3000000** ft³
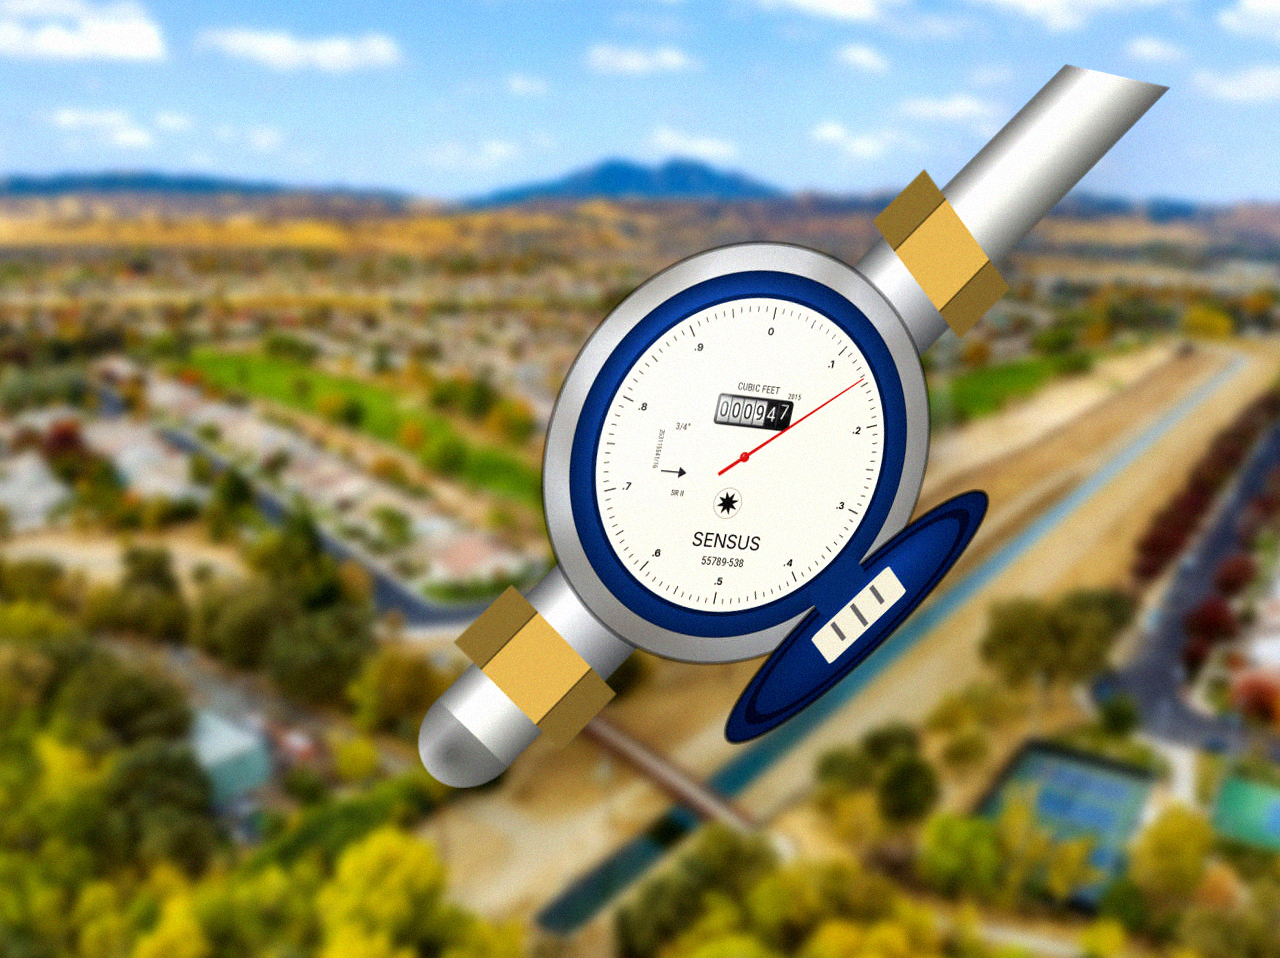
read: **947.14** ft³
